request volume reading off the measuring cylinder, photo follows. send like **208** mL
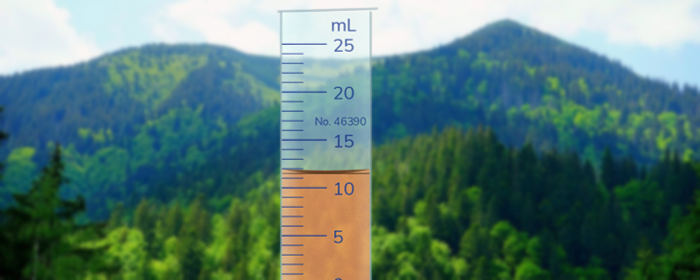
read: **11.5** mL
